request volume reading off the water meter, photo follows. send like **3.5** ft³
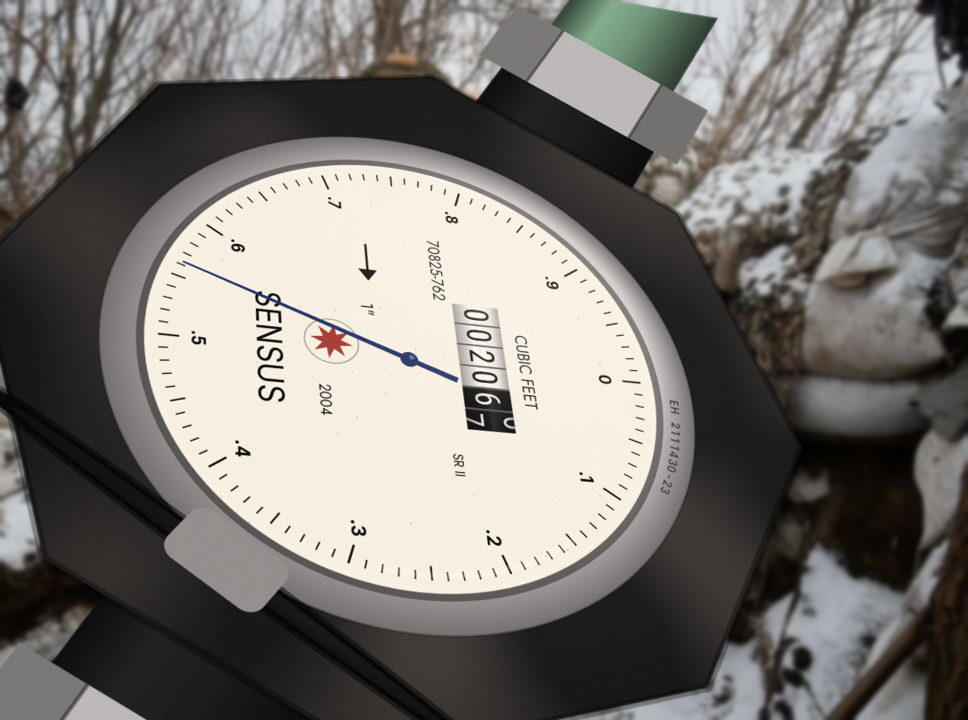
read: **2066.56** ft³
